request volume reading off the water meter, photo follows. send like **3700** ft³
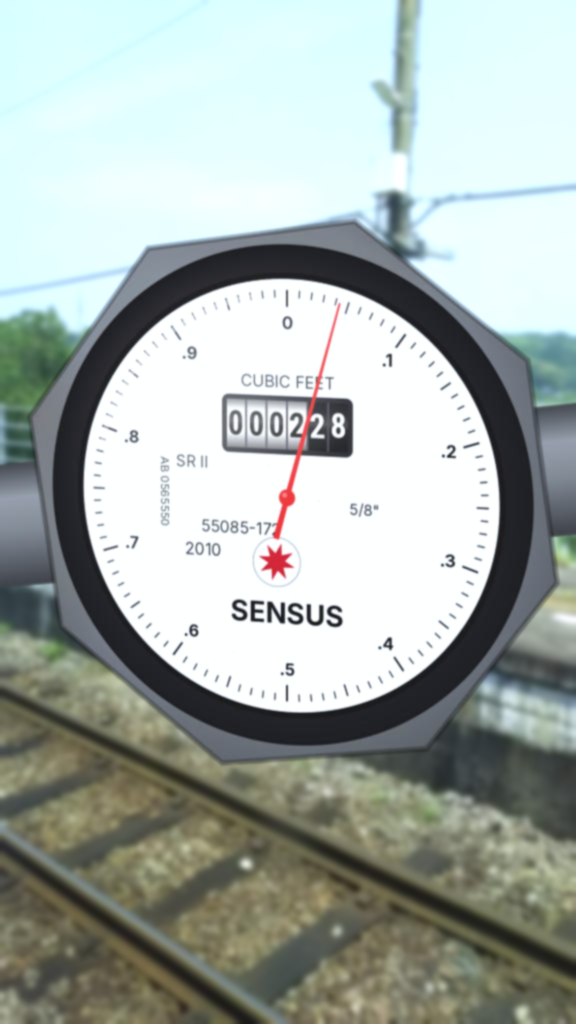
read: **228.04** ft³
